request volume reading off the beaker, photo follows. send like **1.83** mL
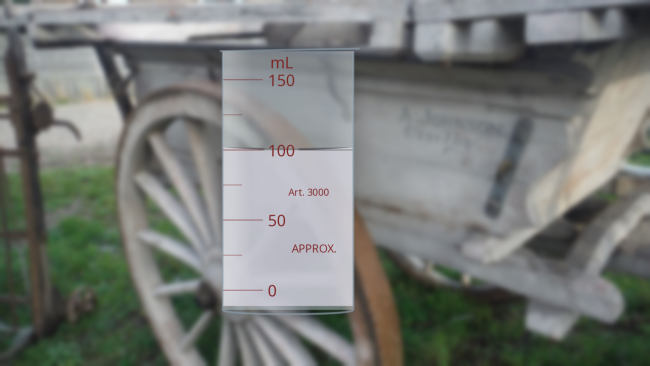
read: **100** mL
